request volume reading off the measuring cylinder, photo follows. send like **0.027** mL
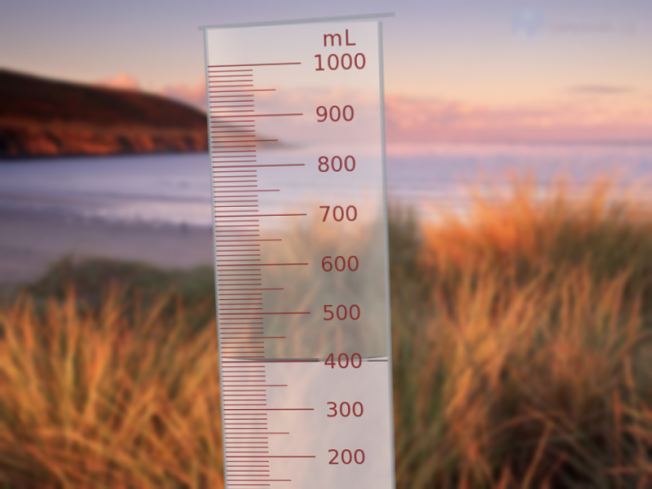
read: **400** mL
